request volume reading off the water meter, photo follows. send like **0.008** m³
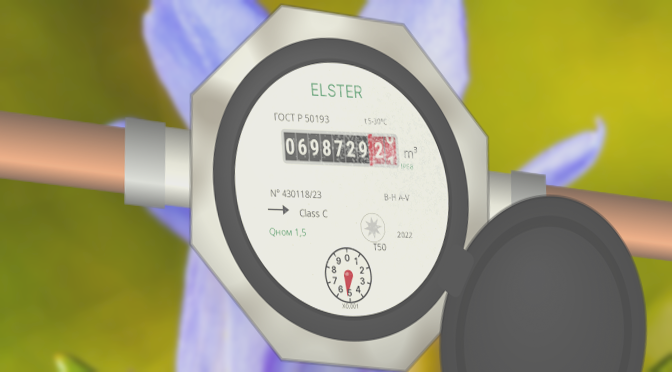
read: **698729.205** m³
